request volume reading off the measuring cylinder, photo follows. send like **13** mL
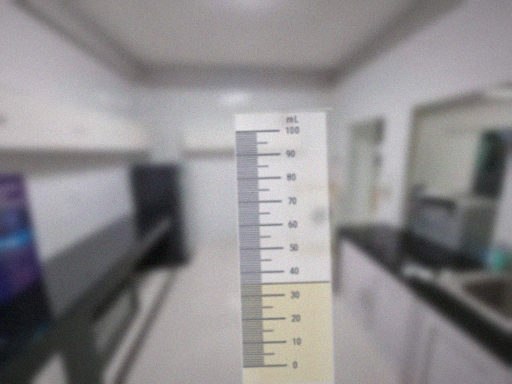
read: **35** mL
